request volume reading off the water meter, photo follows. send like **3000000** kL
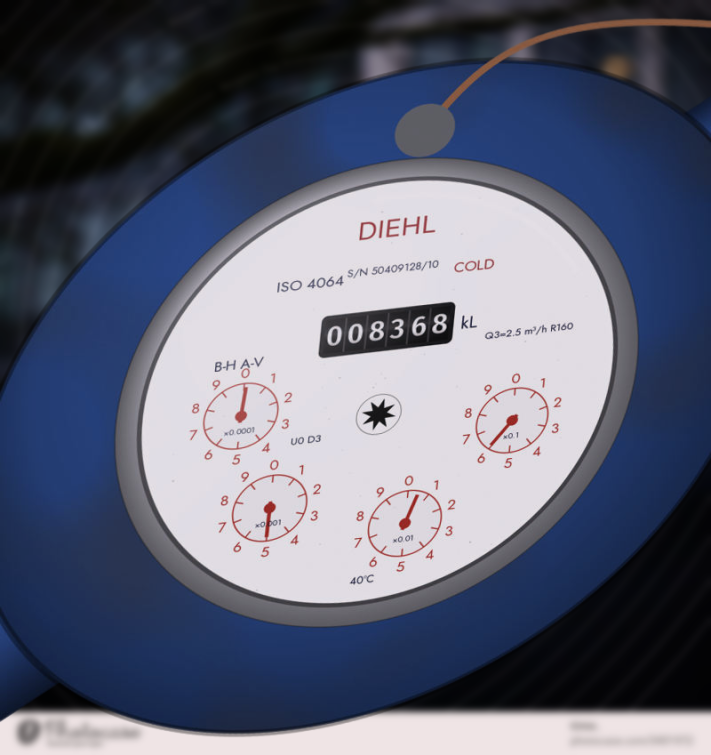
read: **8368.6050** kL
